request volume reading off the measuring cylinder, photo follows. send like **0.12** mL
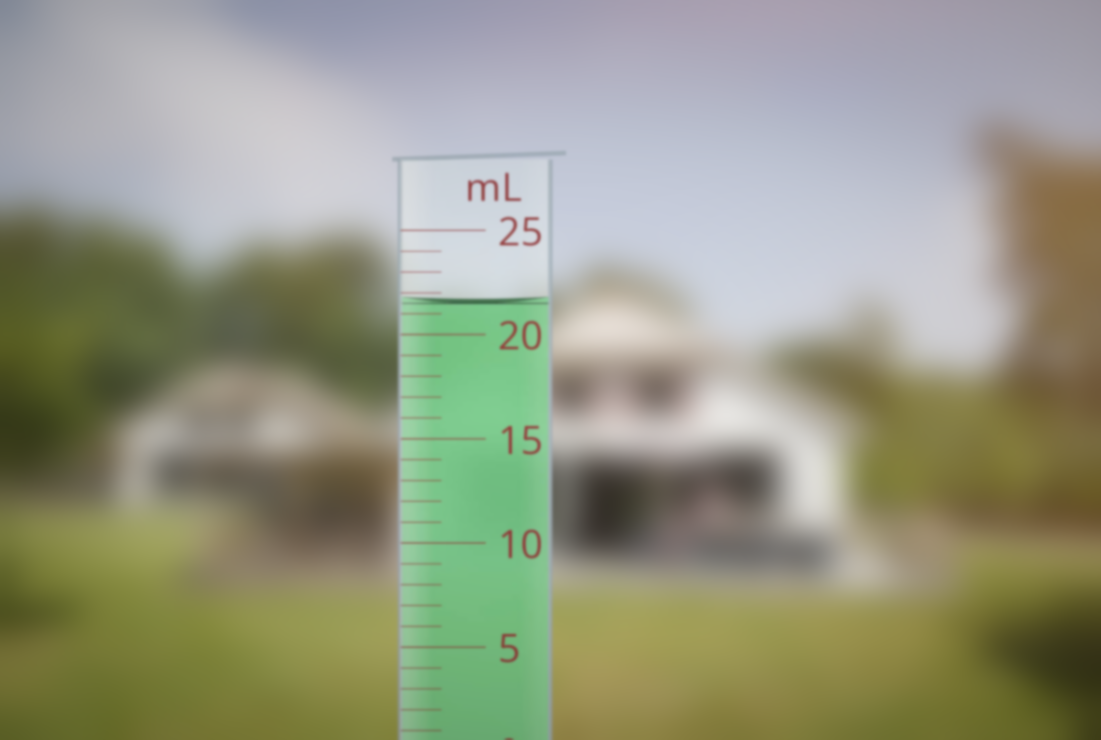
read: **21.5** mL
